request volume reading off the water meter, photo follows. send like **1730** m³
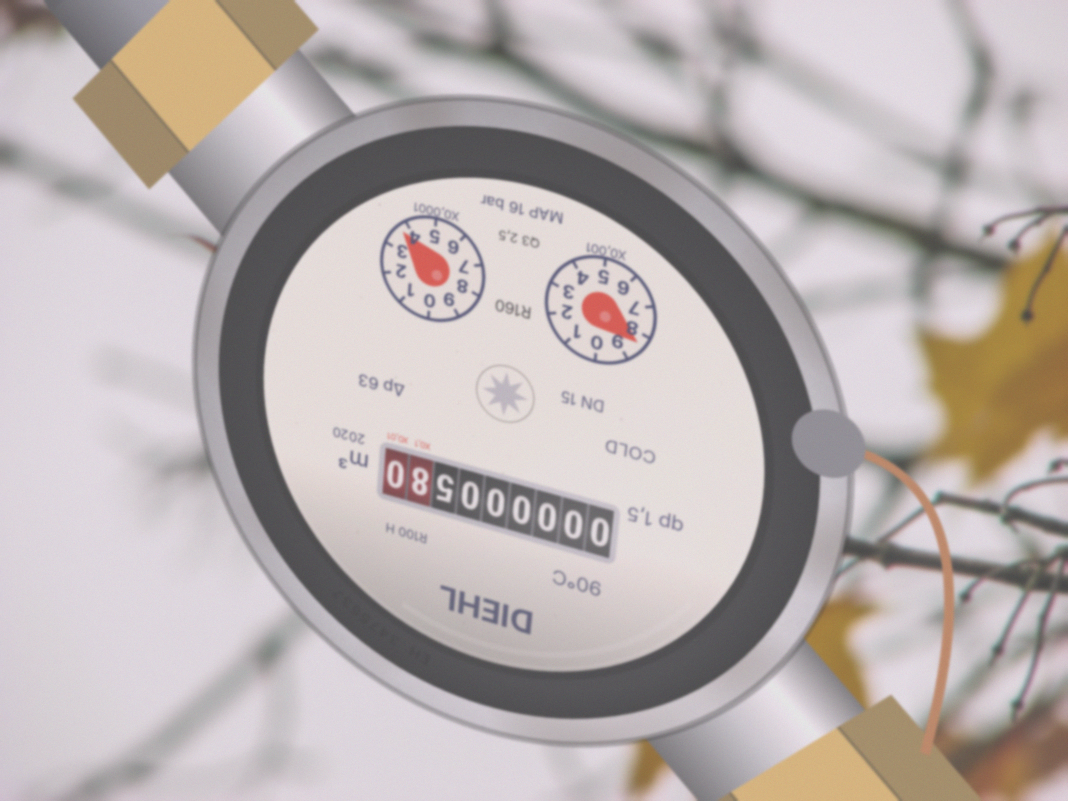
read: **5.8083** m³
